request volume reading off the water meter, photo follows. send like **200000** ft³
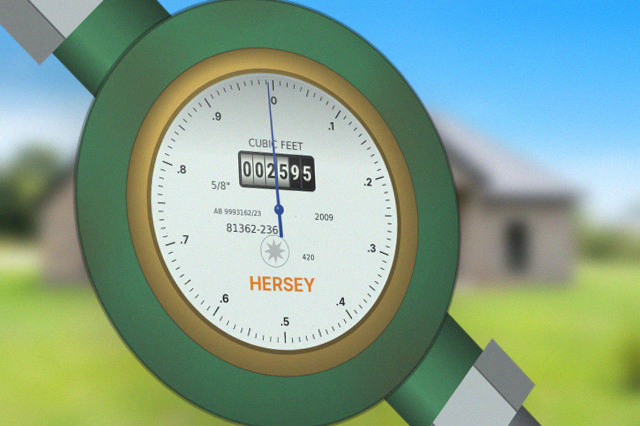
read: **2594.99** ft³
